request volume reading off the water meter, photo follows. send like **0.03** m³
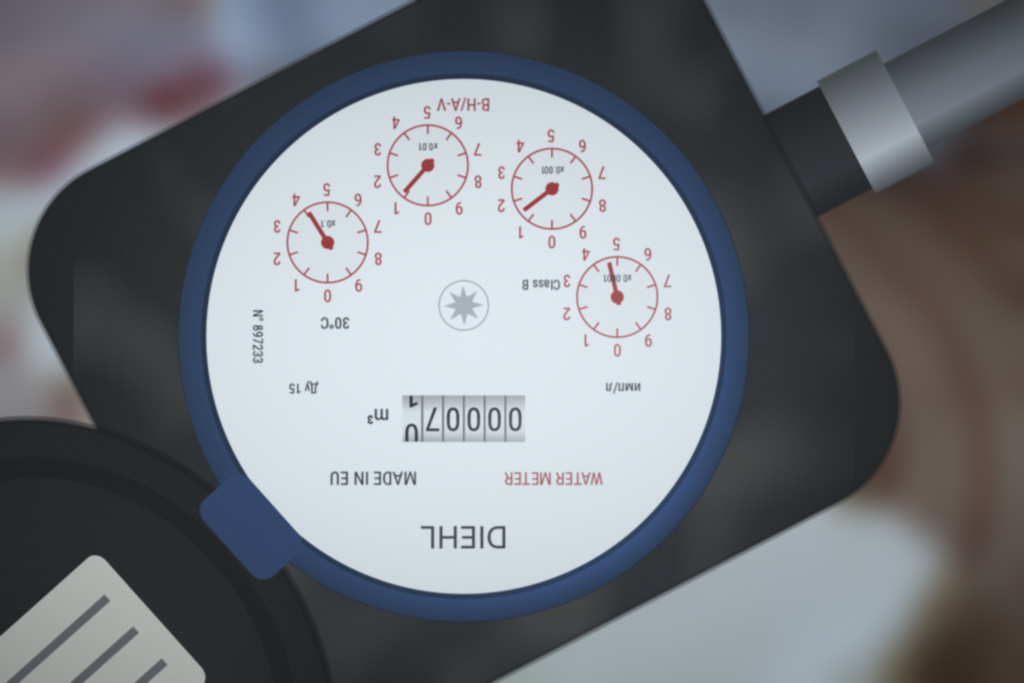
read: **70.4114** m³
